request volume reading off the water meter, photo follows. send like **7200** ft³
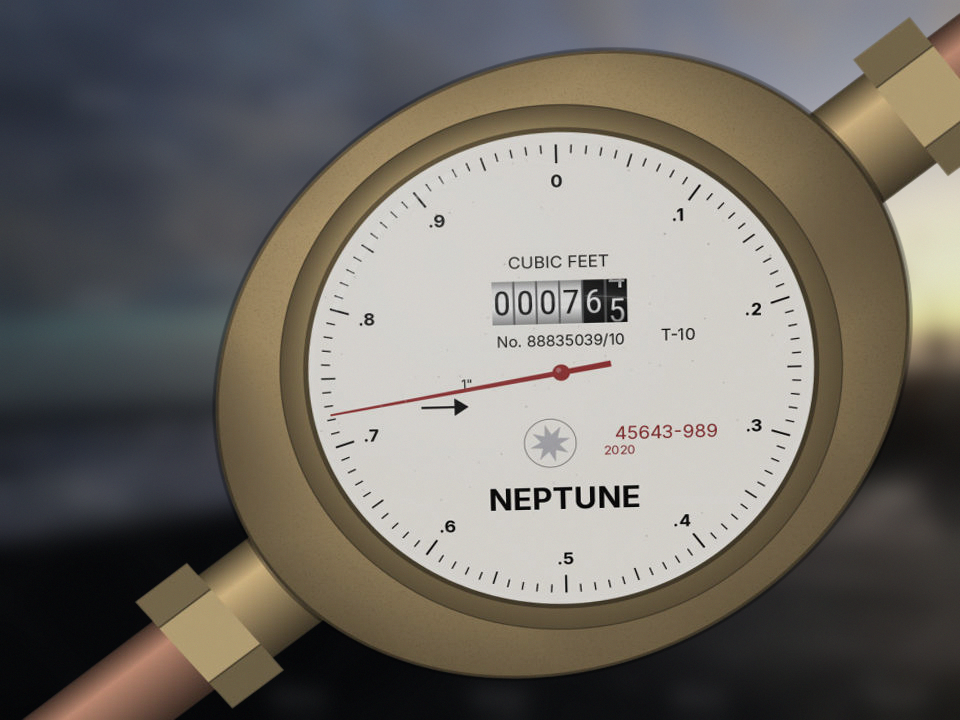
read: **764.72** ft³
